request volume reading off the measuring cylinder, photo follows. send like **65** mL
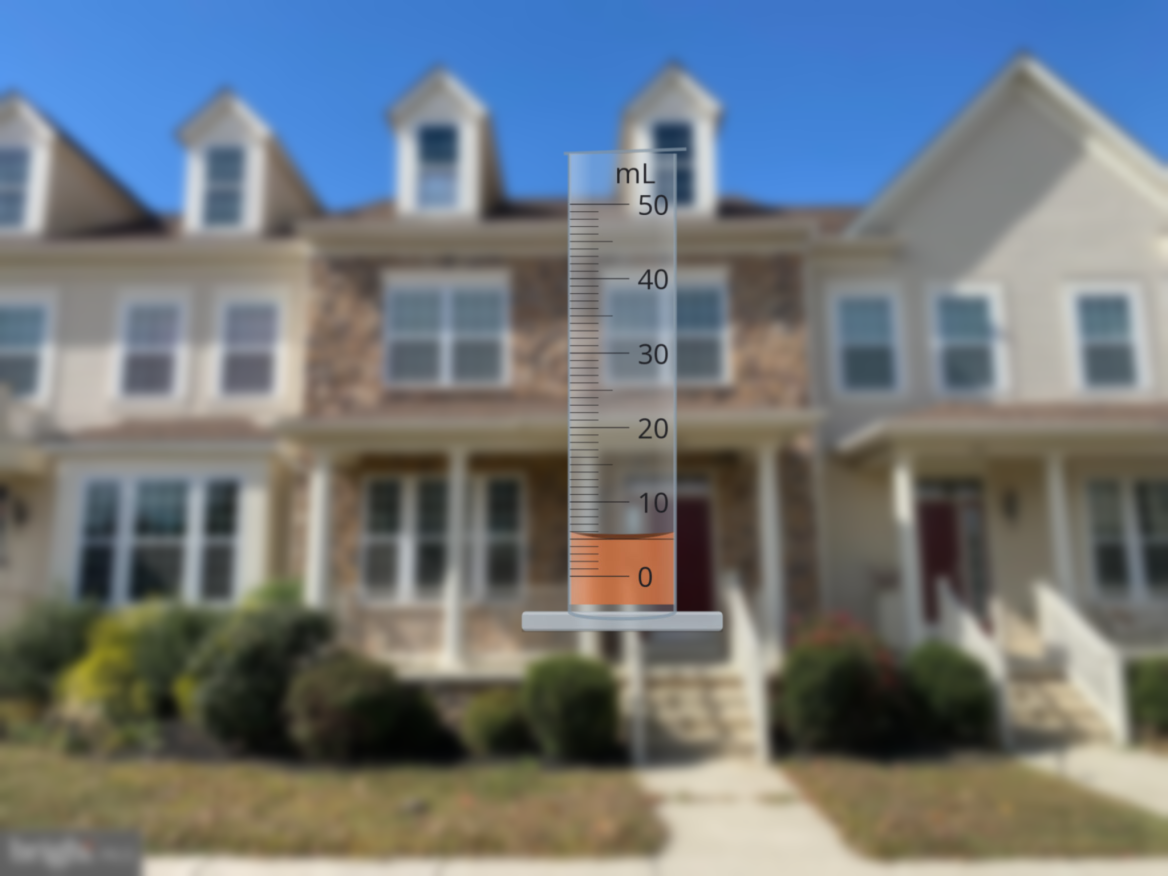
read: **5** mL
